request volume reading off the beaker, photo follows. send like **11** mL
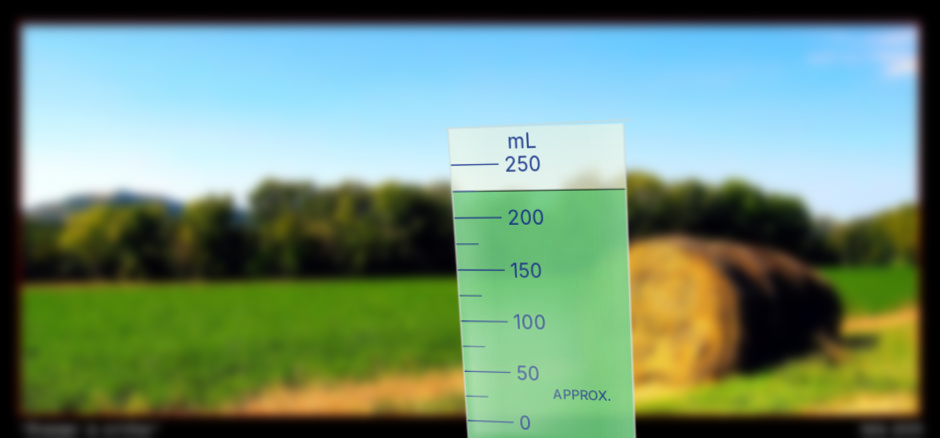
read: **225** mL
